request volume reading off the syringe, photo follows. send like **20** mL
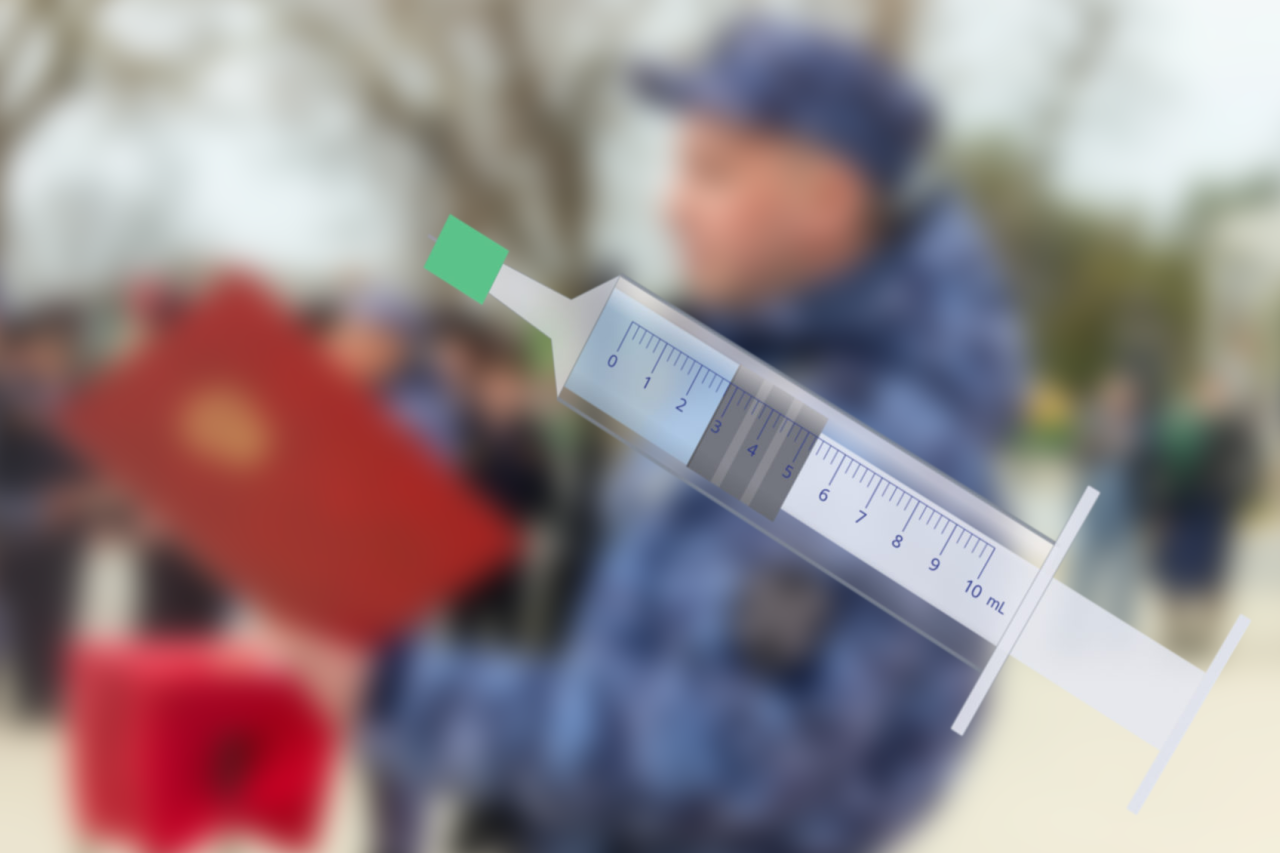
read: **2.8** mL
